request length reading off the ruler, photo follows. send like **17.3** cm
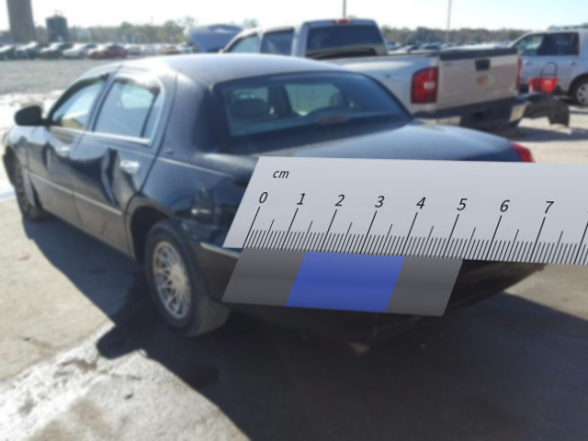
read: **5.5** cm
